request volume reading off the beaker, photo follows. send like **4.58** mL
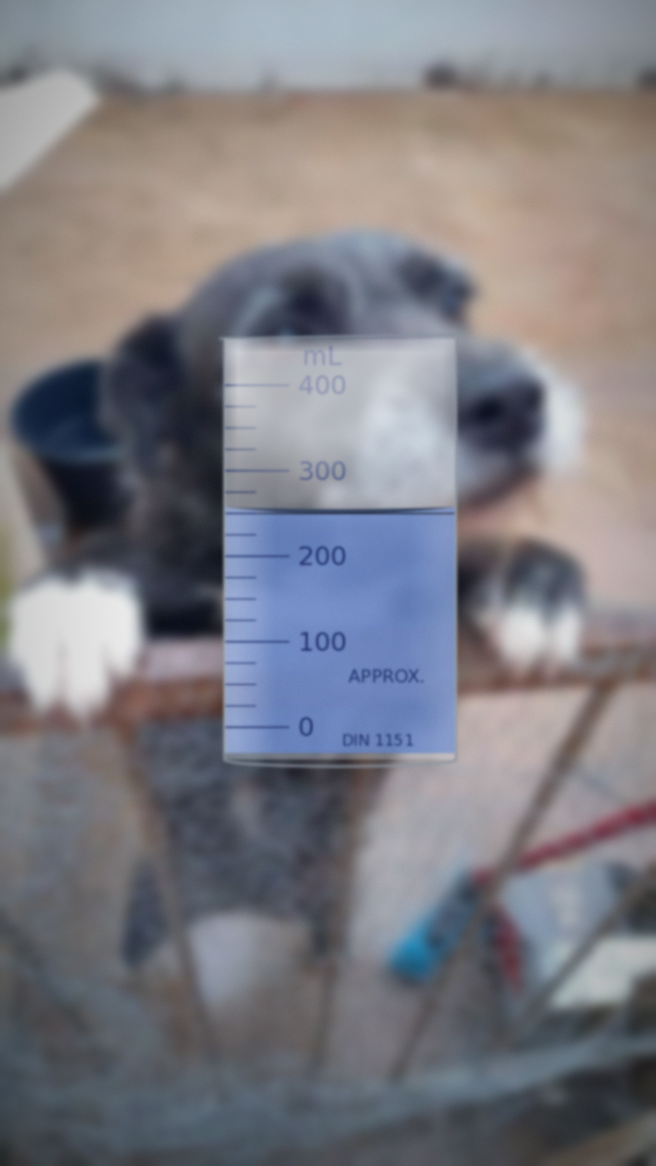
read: **250** mL
